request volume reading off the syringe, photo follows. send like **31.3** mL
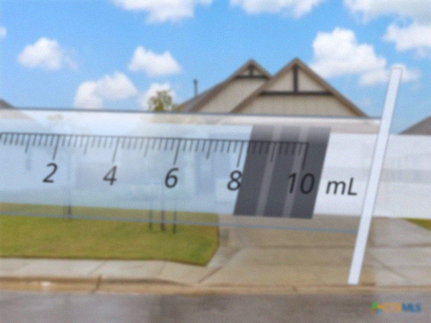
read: **8.2** mL
